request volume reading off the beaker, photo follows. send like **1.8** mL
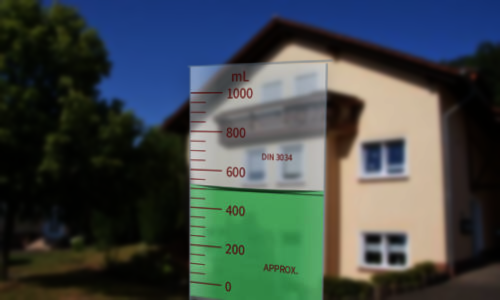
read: **500** mL
